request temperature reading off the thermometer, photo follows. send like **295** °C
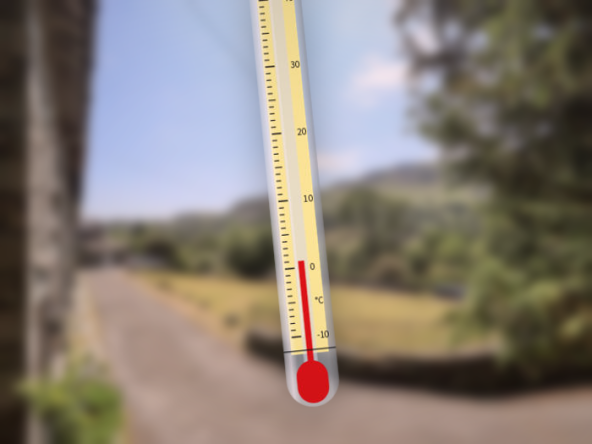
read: **1** °C
